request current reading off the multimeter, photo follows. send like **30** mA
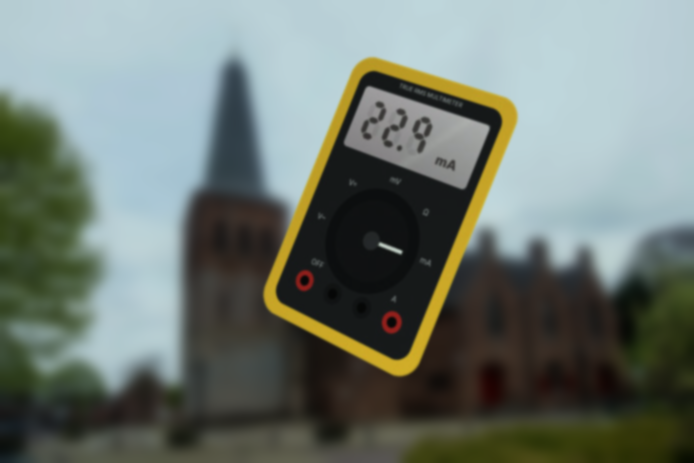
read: **22.9** mA
